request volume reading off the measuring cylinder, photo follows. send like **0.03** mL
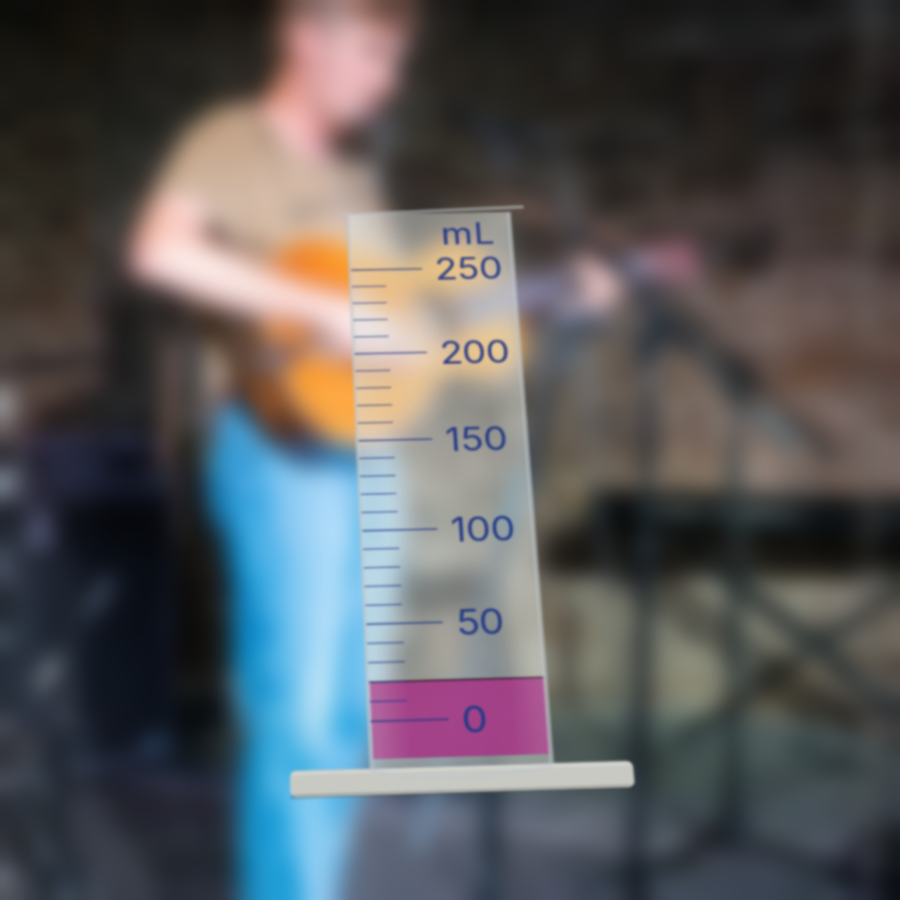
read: **20** mL
